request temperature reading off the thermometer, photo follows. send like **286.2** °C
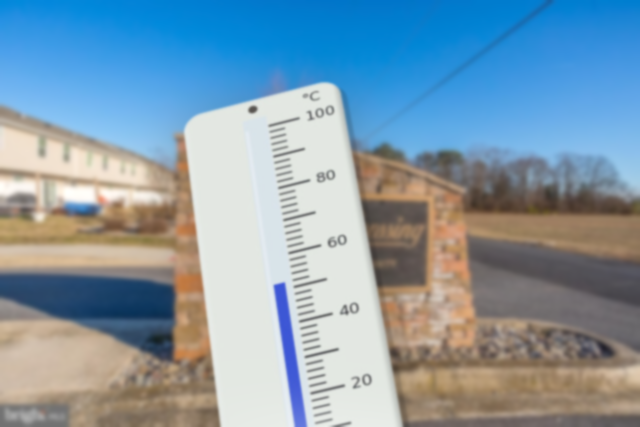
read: **52** °C
